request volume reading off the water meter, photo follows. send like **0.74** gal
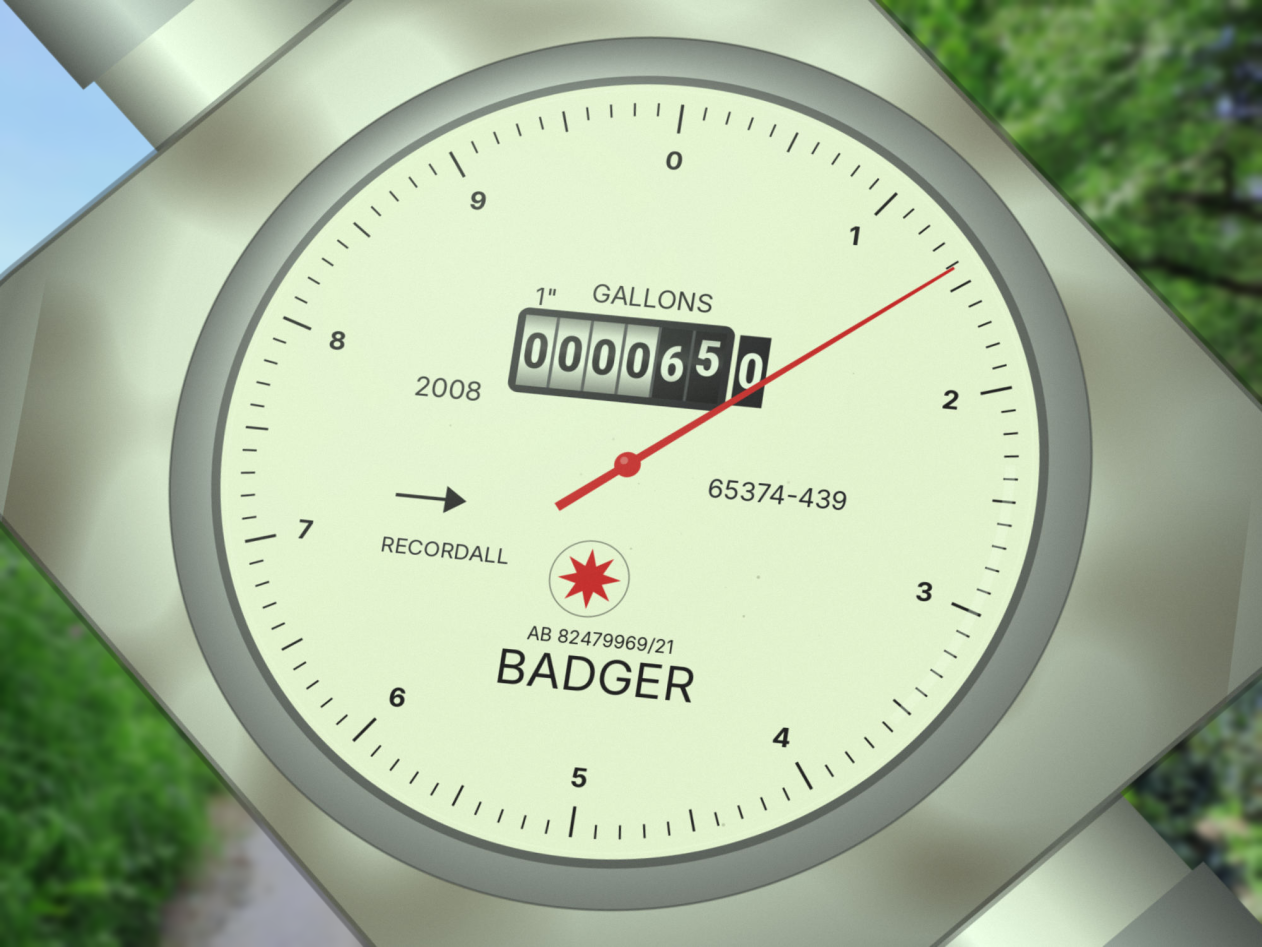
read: **651.4** gal
